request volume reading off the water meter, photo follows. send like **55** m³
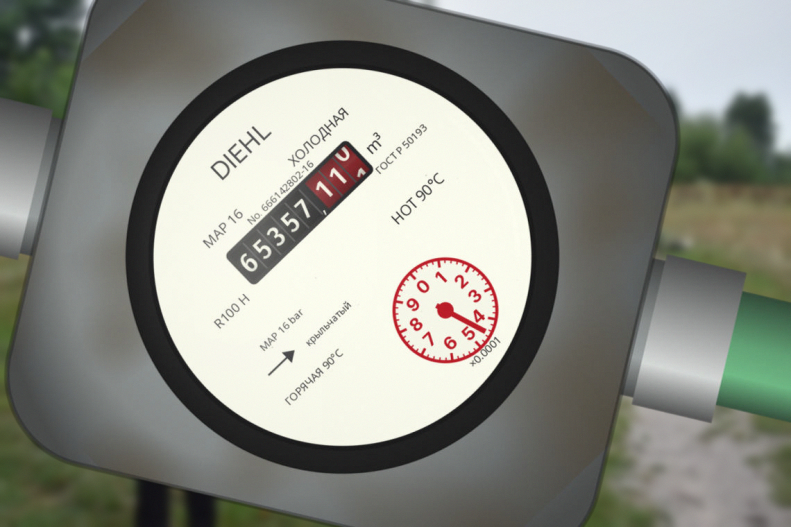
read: **65357.1104** m³
